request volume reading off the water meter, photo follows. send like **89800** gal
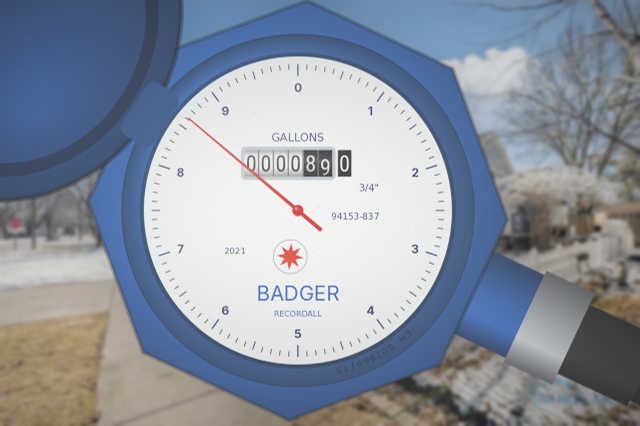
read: **888.6** gal
